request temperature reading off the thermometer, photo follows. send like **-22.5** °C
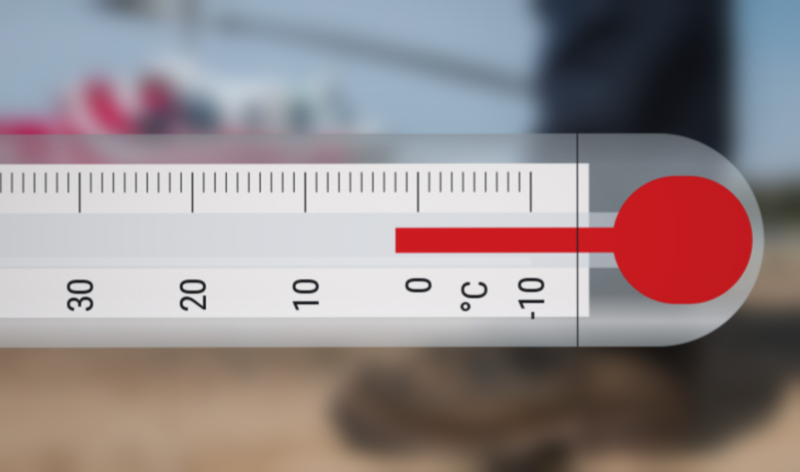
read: **2** °C
